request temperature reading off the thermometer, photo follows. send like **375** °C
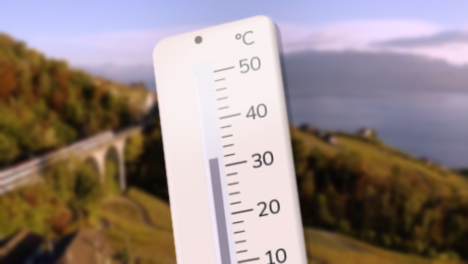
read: **32** °C
